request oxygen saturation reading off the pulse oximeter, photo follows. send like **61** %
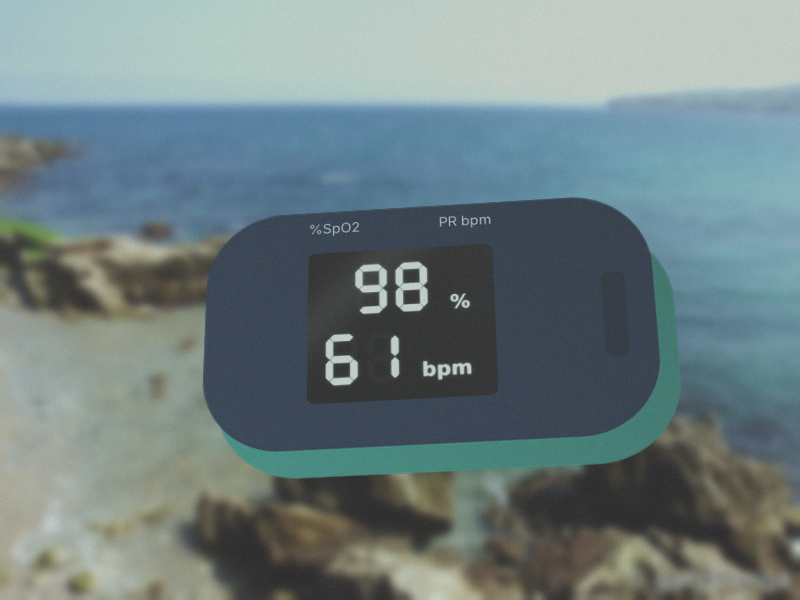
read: **98** %
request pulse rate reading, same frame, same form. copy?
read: **61** bpm
